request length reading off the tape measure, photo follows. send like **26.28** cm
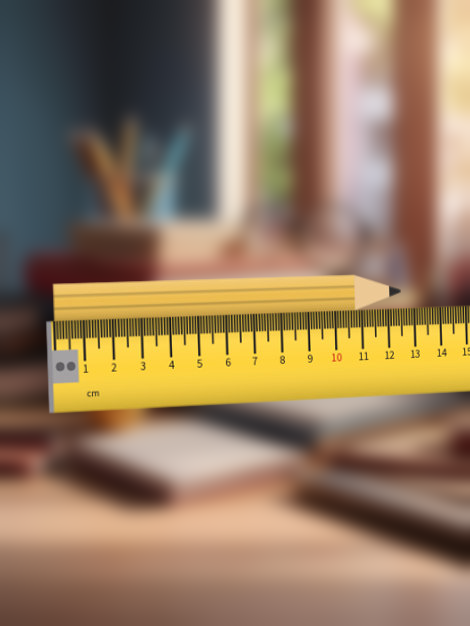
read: **12.5** cm
